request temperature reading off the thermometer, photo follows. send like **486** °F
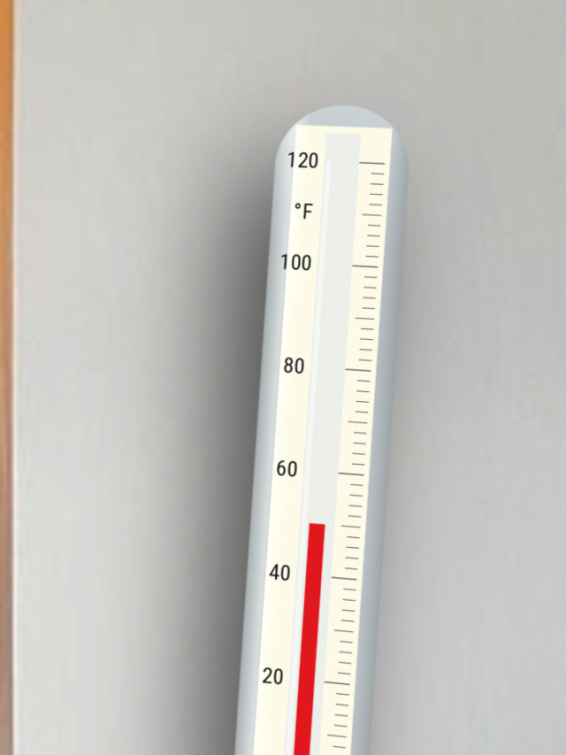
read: **50** °F
